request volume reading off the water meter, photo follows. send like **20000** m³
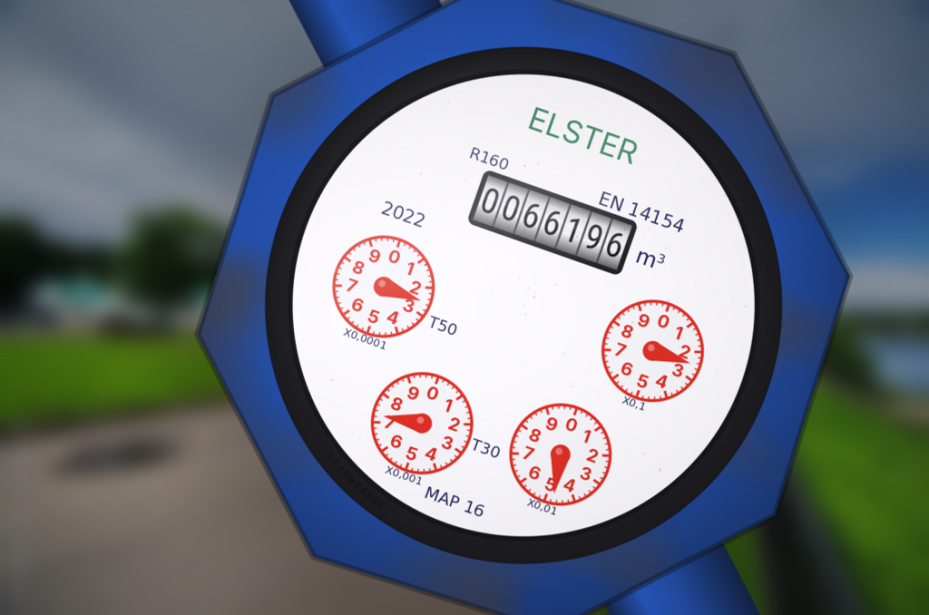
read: **66196.2472** m³
